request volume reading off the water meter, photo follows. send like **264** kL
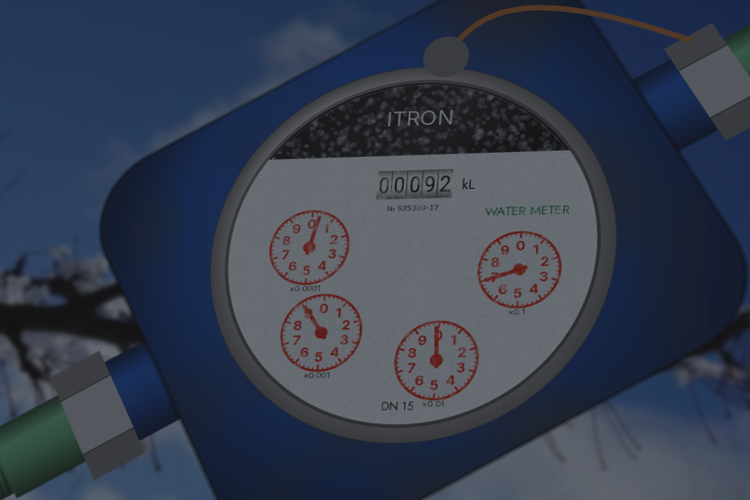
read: **92.6990** kL
